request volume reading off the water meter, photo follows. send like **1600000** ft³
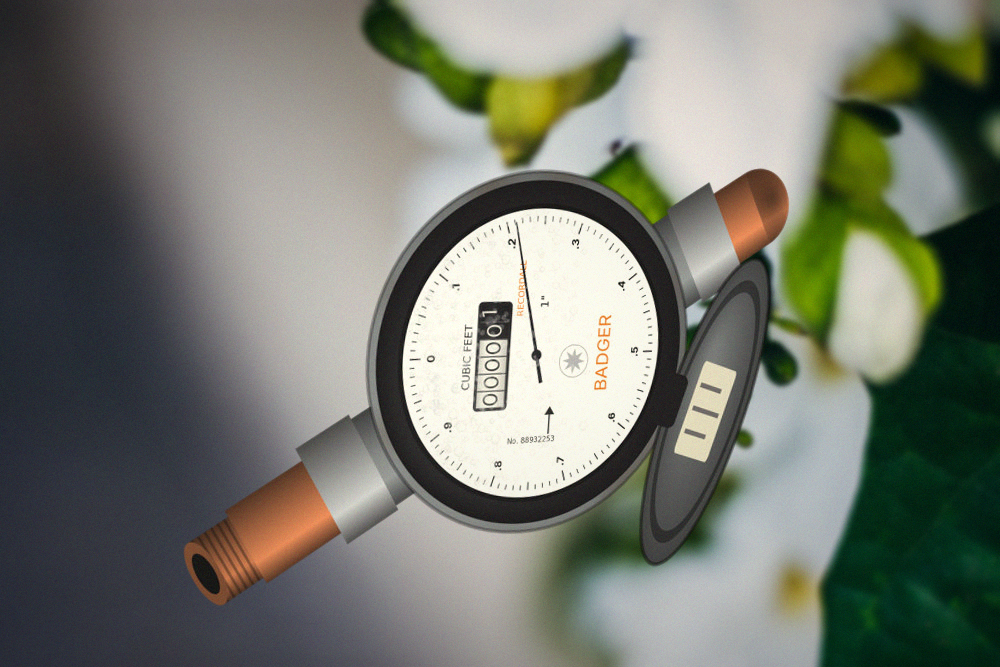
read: **1.21** ft³
